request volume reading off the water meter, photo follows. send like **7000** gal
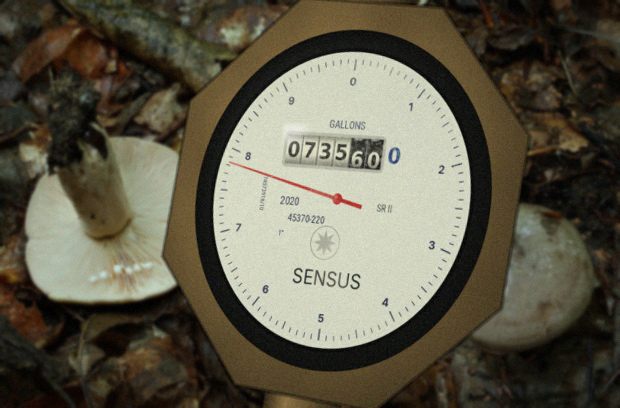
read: **735597.8** gal
